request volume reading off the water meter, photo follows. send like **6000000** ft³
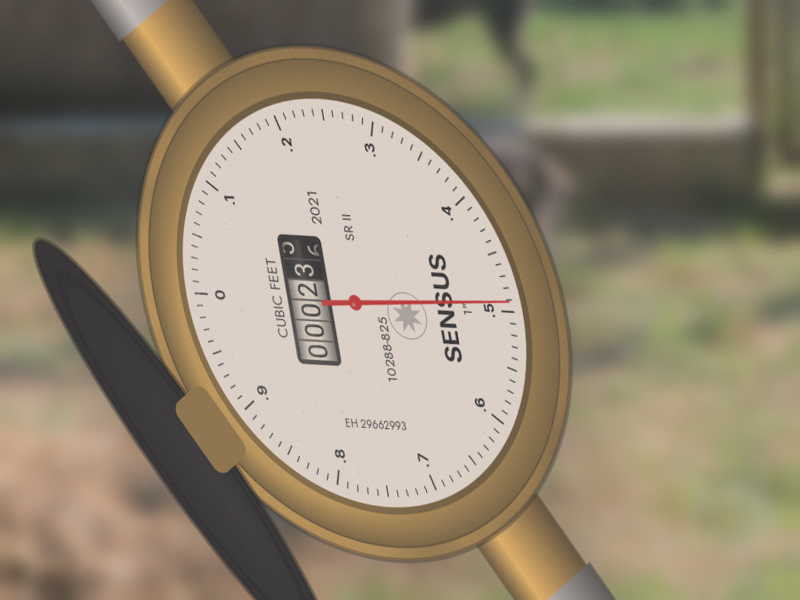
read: **235.49** ft³
